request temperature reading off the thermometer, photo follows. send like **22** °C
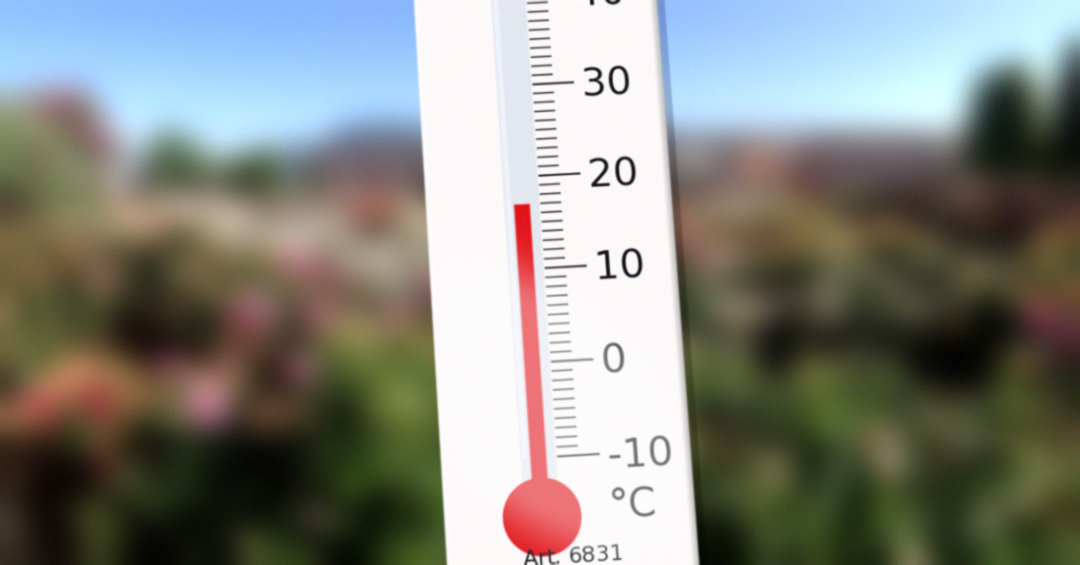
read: **17** °C
